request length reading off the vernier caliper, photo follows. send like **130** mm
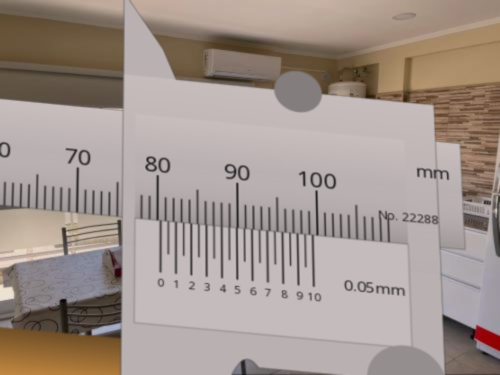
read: **80.4** mm
